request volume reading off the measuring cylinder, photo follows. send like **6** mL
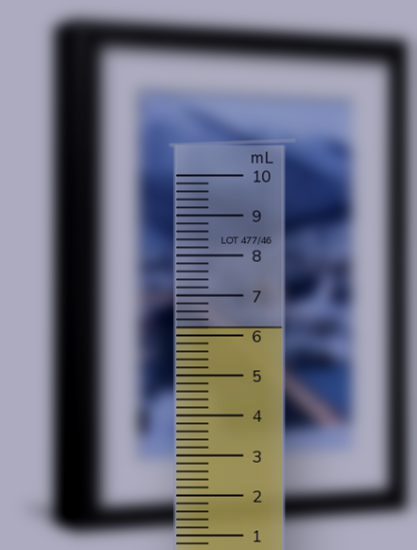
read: **6.2** mL
